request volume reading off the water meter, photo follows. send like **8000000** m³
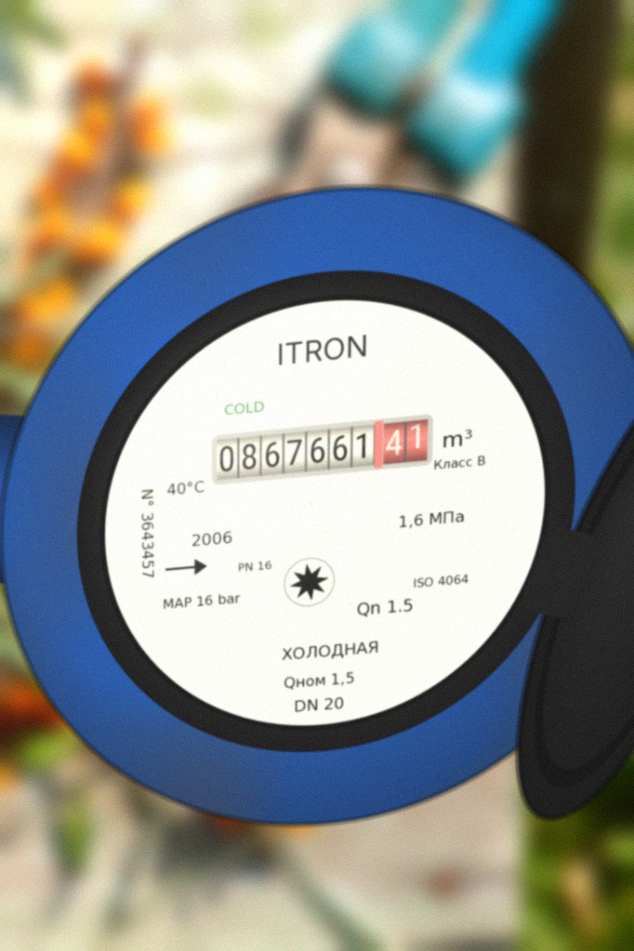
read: **867661.41** m³
